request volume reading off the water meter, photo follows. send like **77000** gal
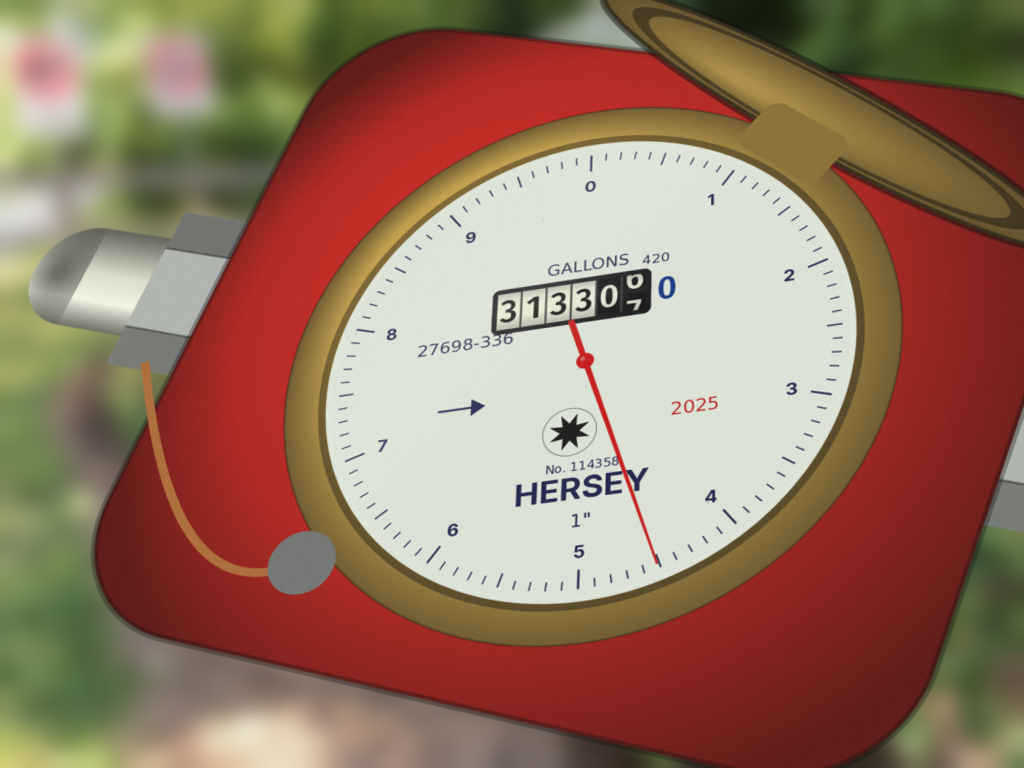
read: **3133064.5** gal
